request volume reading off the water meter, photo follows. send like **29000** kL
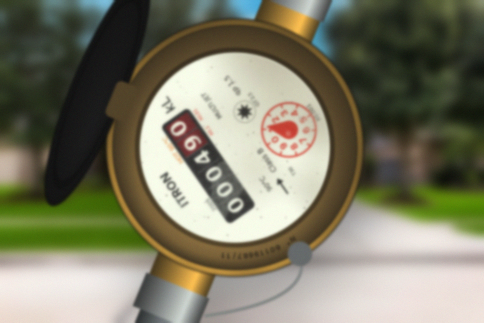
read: **4.901** kL
